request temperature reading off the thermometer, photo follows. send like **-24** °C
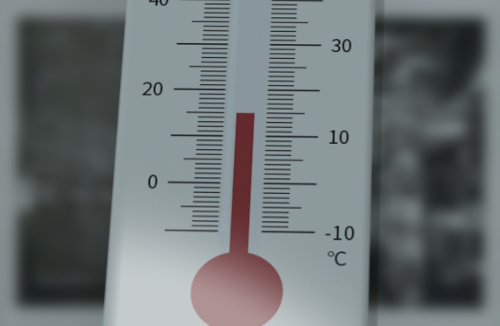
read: **15** °C
